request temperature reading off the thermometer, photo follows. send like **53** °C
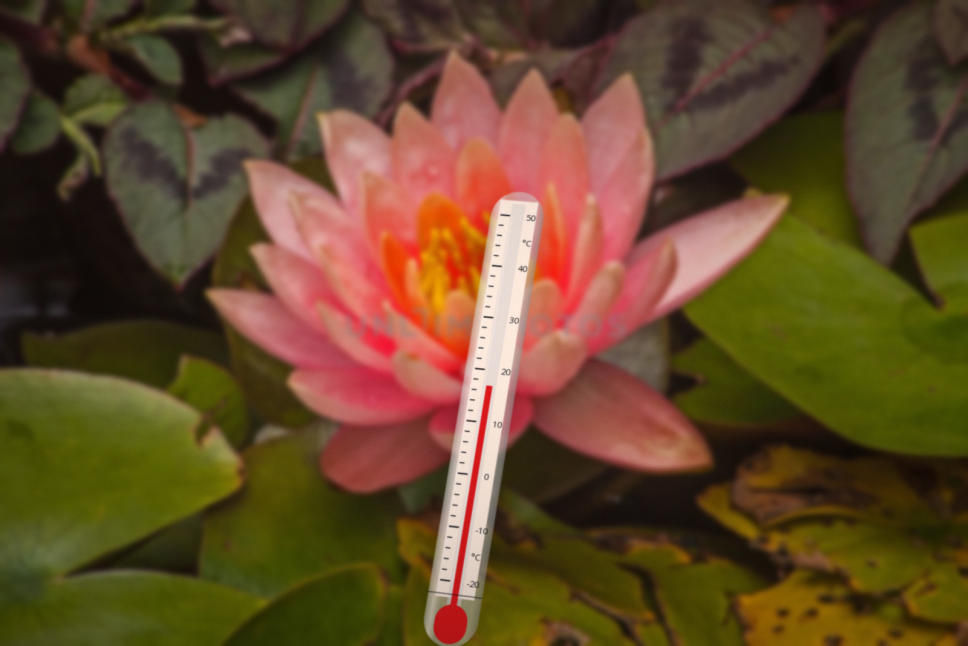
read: **17** °C
